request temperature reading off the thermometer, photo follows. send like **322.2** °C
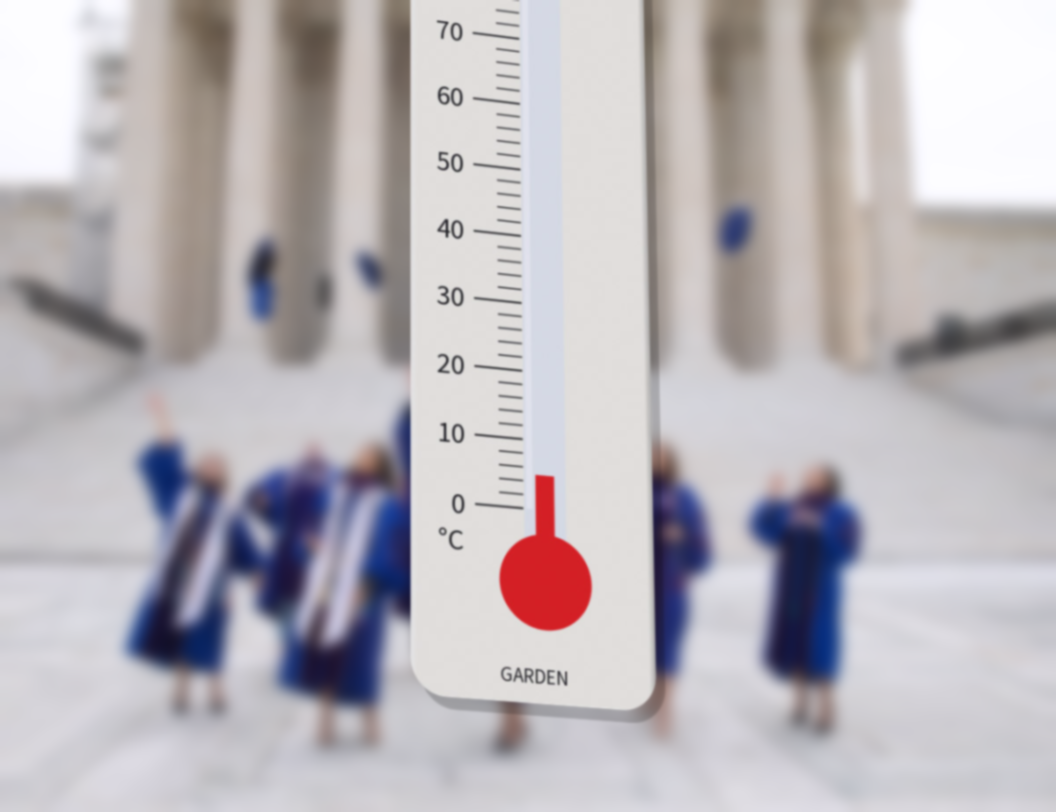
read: **5** °C
